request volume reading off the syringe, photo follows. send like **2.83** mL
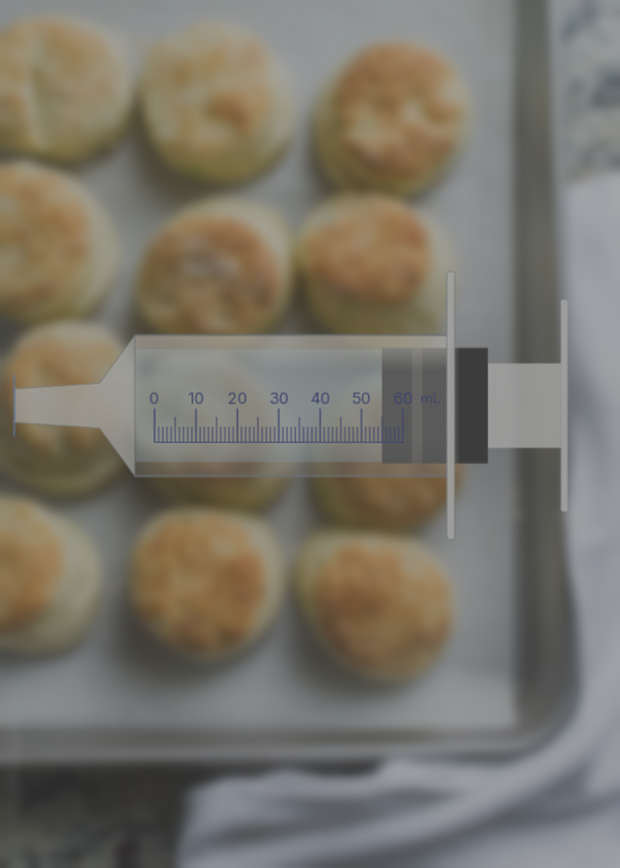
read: **55** mL
